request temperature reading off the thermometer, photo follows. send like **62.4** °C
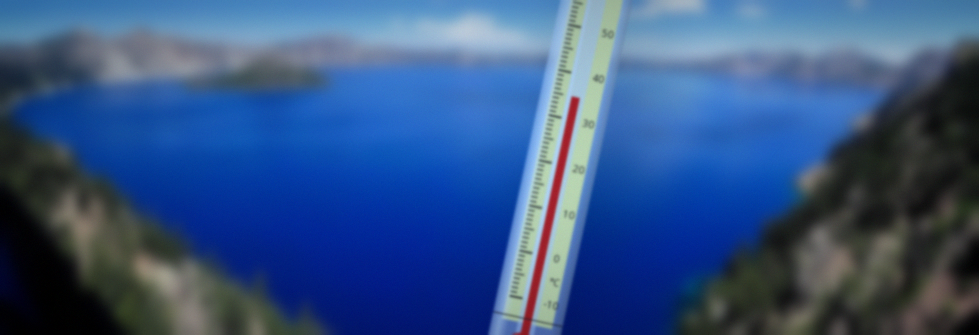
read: **35** °C
